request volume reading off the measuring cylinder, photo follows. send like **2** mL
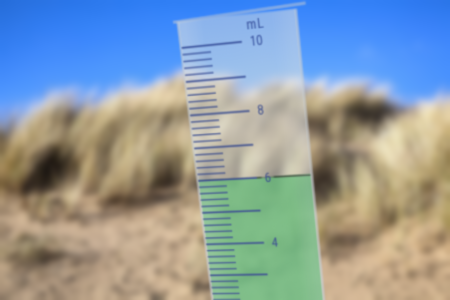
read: **6** mL
